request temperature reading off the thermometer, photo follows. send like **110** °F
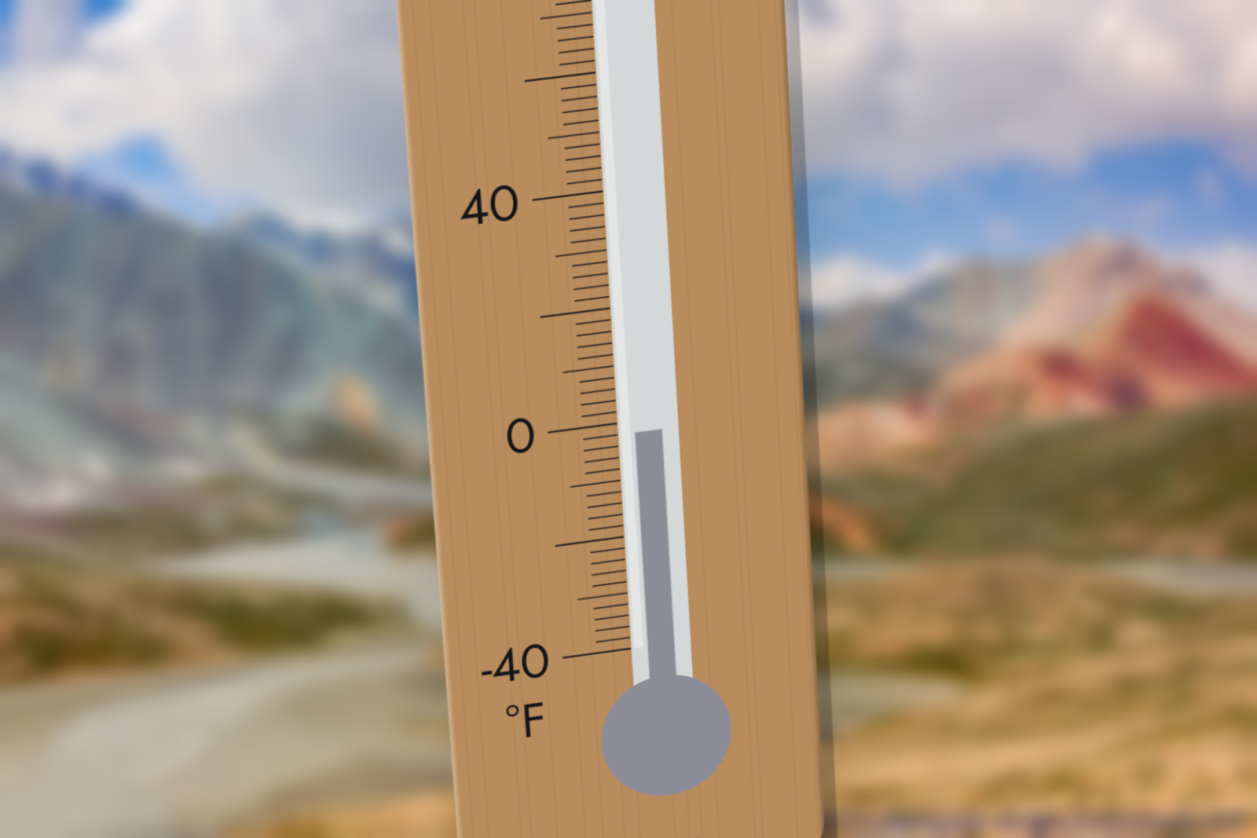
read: **-2** °F
